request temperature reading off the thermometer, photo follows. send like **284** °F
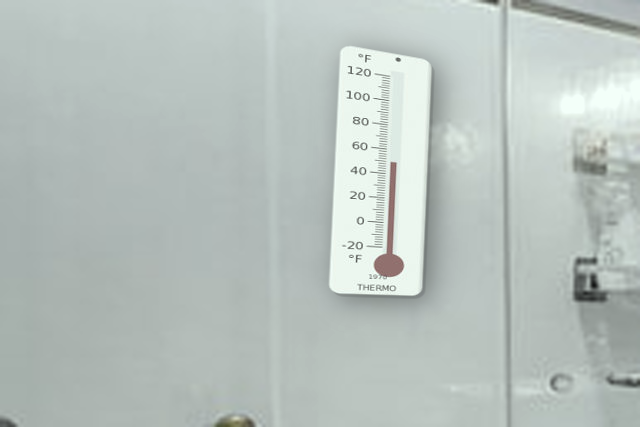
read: **50** °F
